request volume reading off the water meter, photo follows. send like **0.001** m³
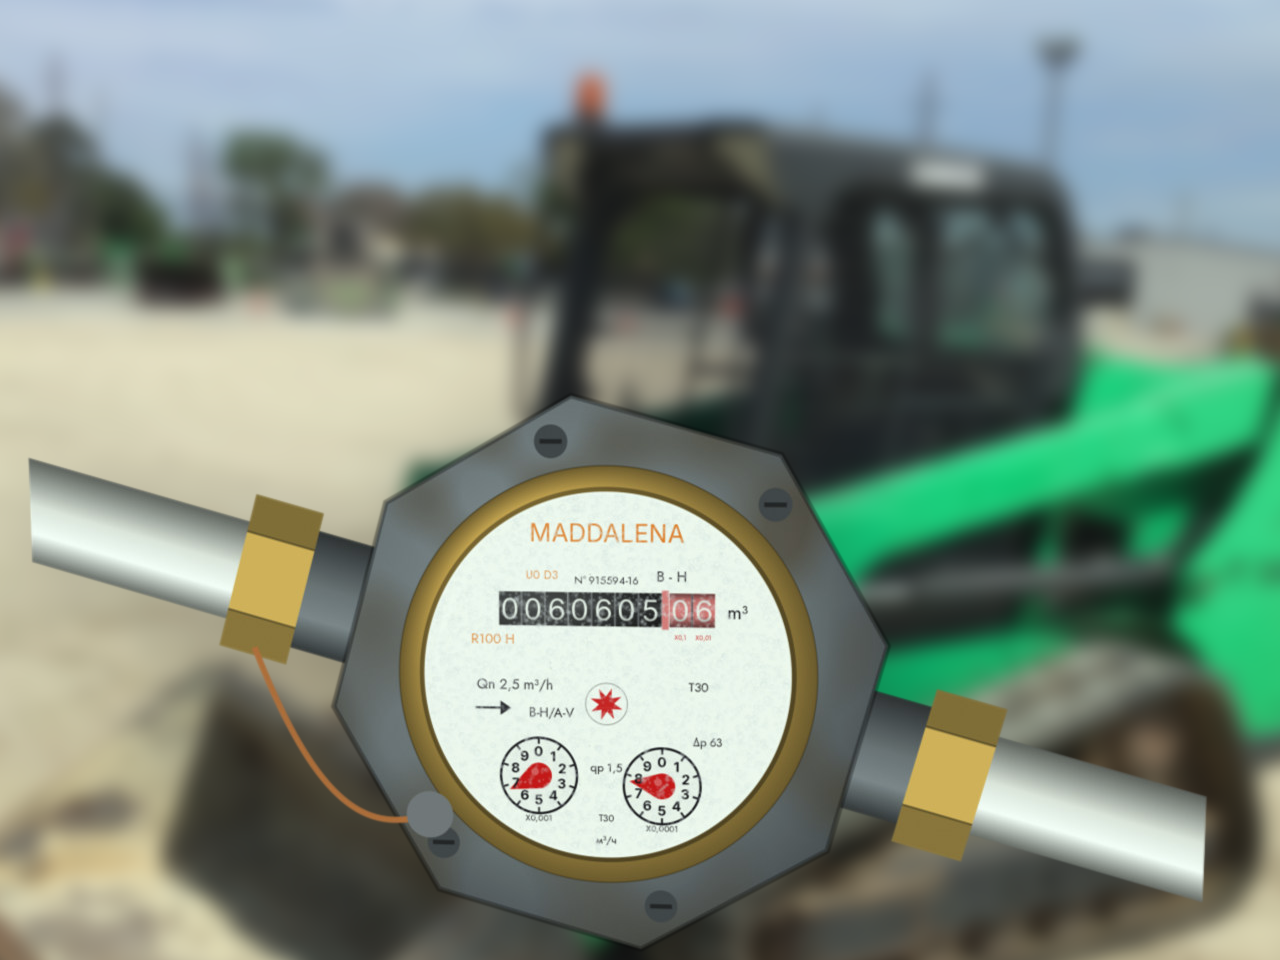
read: **60605.0667** m³
